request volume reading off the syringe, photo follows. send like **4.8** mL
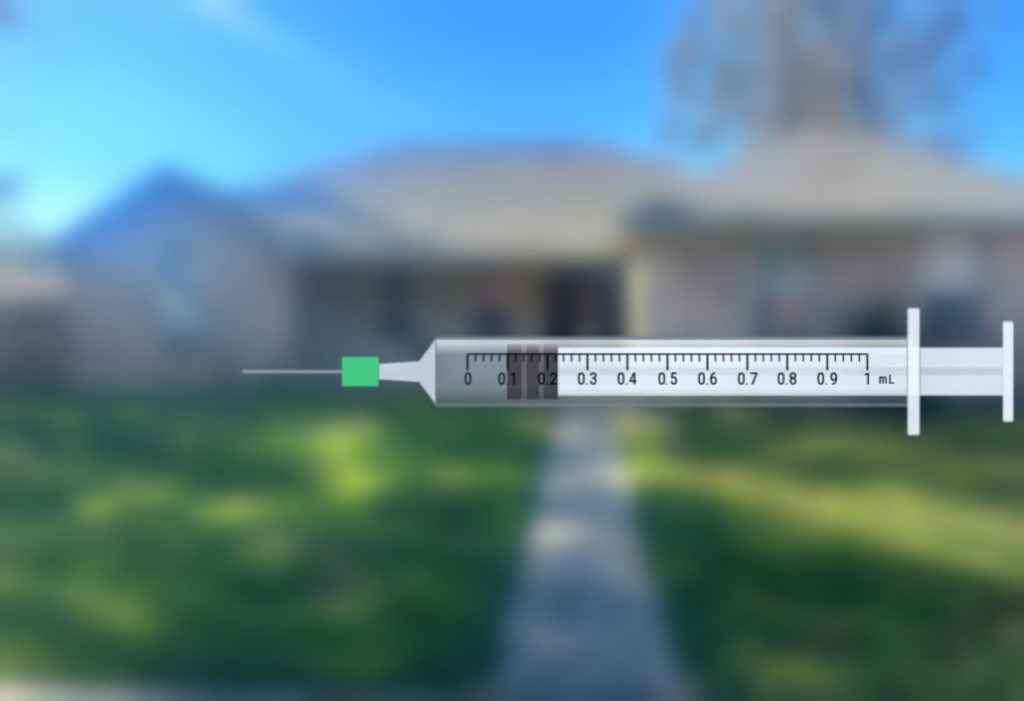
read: **0.1** mL
